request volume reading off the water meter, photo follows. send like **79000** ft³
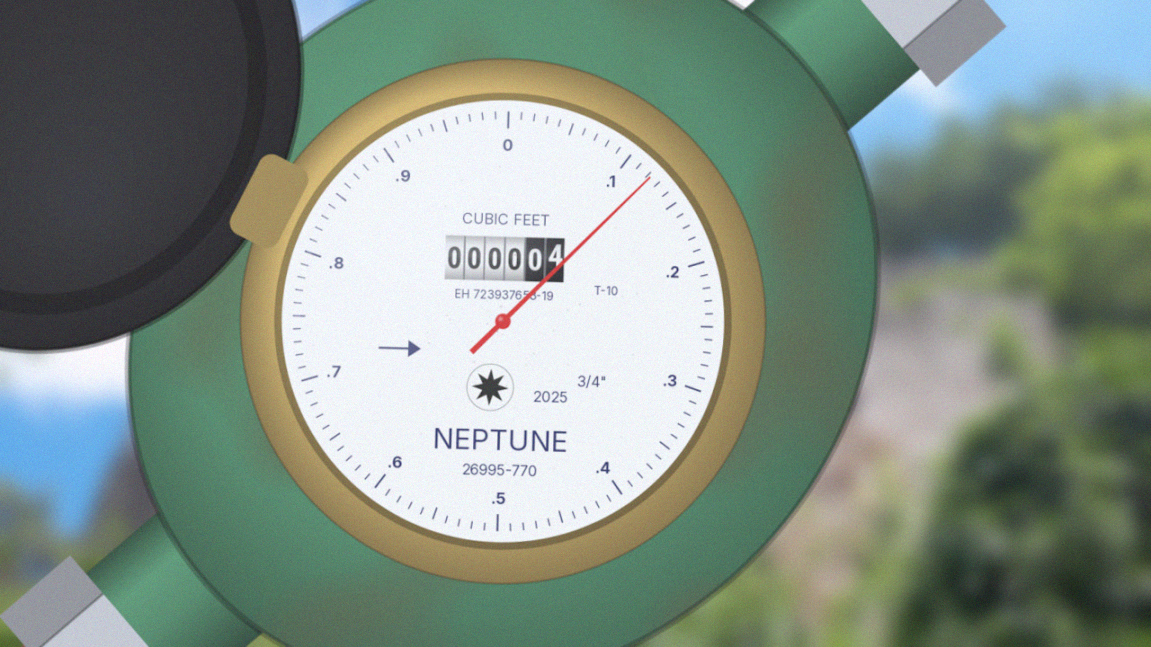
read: **4.12** ft³
